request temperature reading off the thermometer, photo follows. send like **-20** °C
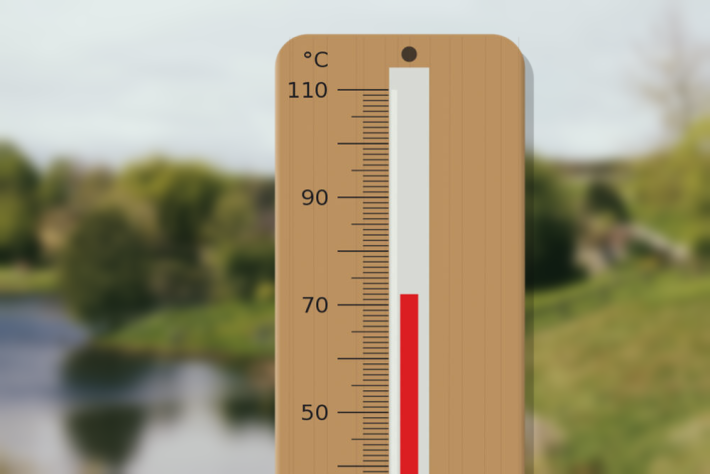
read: **72** °C
